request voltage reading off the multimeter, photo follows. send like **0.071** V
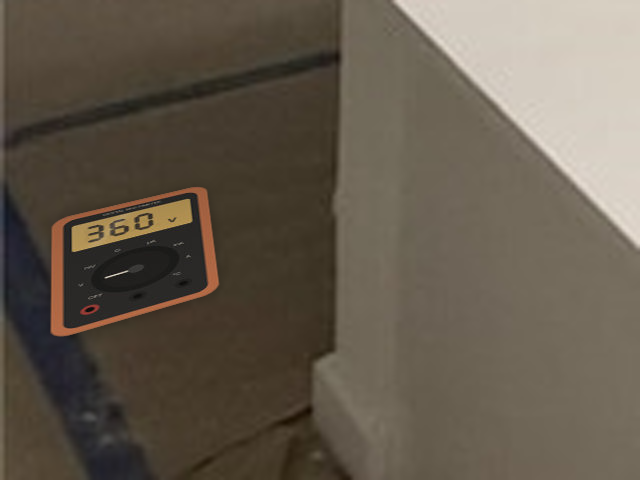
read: **360** V
